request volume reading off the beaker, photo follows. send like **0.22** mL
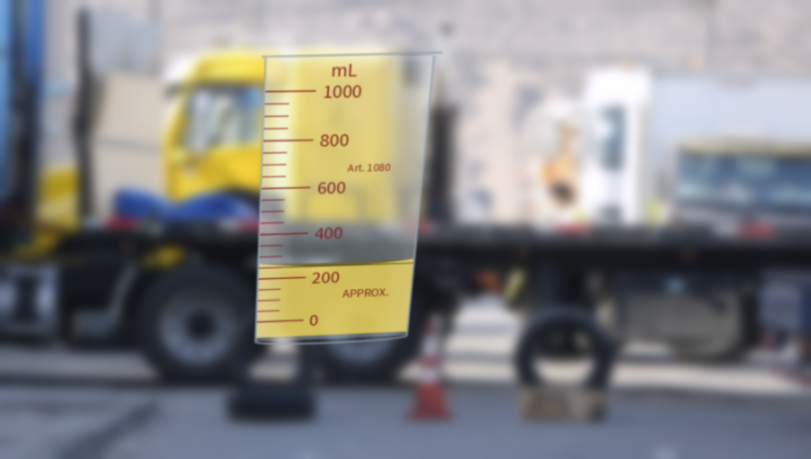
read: **250** mL
